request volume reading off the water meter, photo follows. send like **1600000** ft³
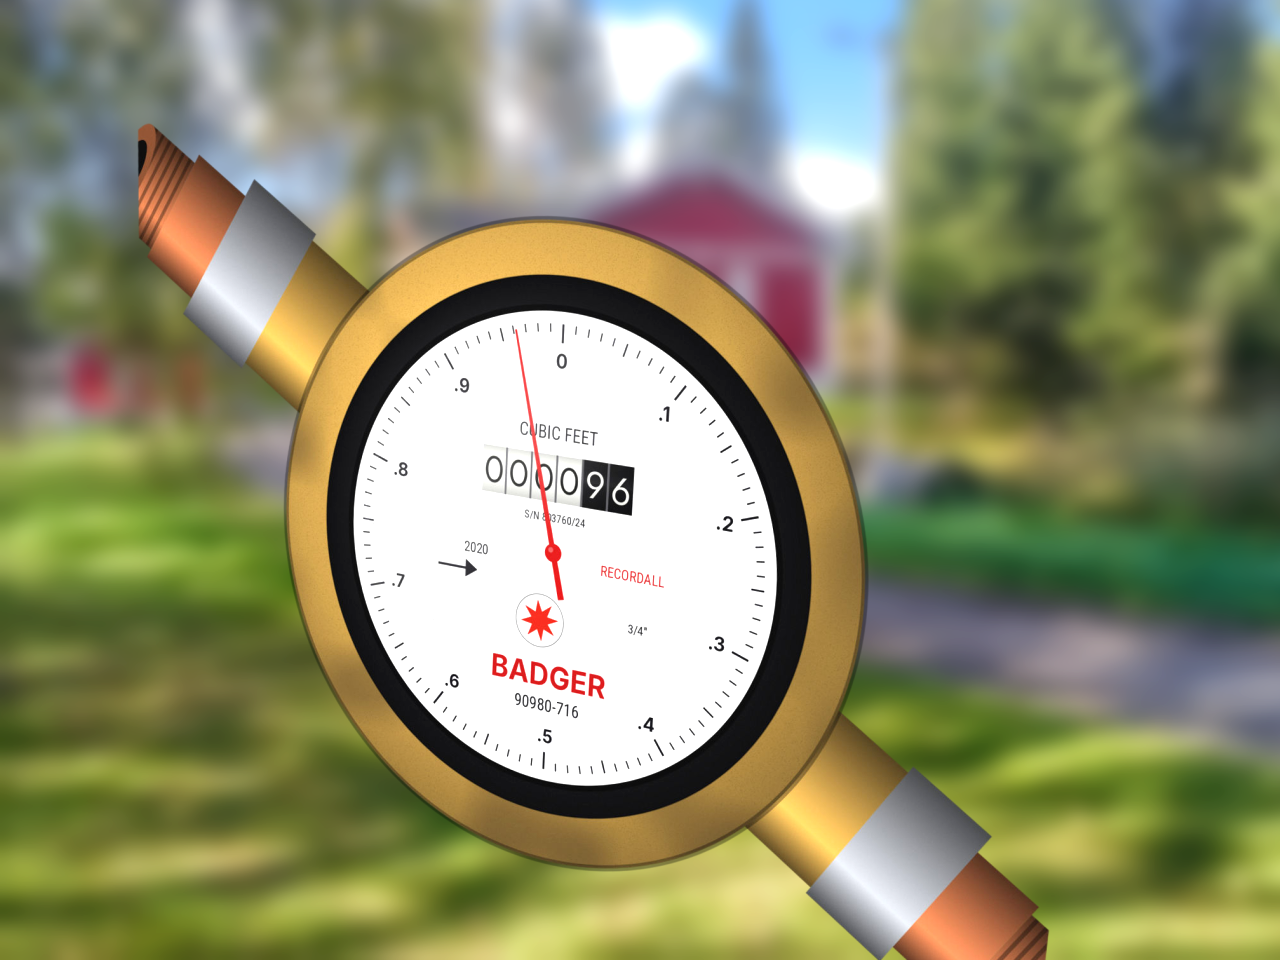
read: **95.96** ft³
